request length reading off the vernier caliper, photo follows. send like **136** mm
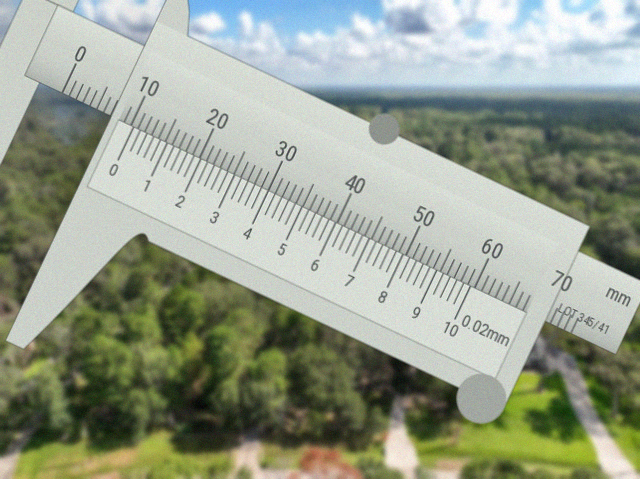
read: **10.4** mm
